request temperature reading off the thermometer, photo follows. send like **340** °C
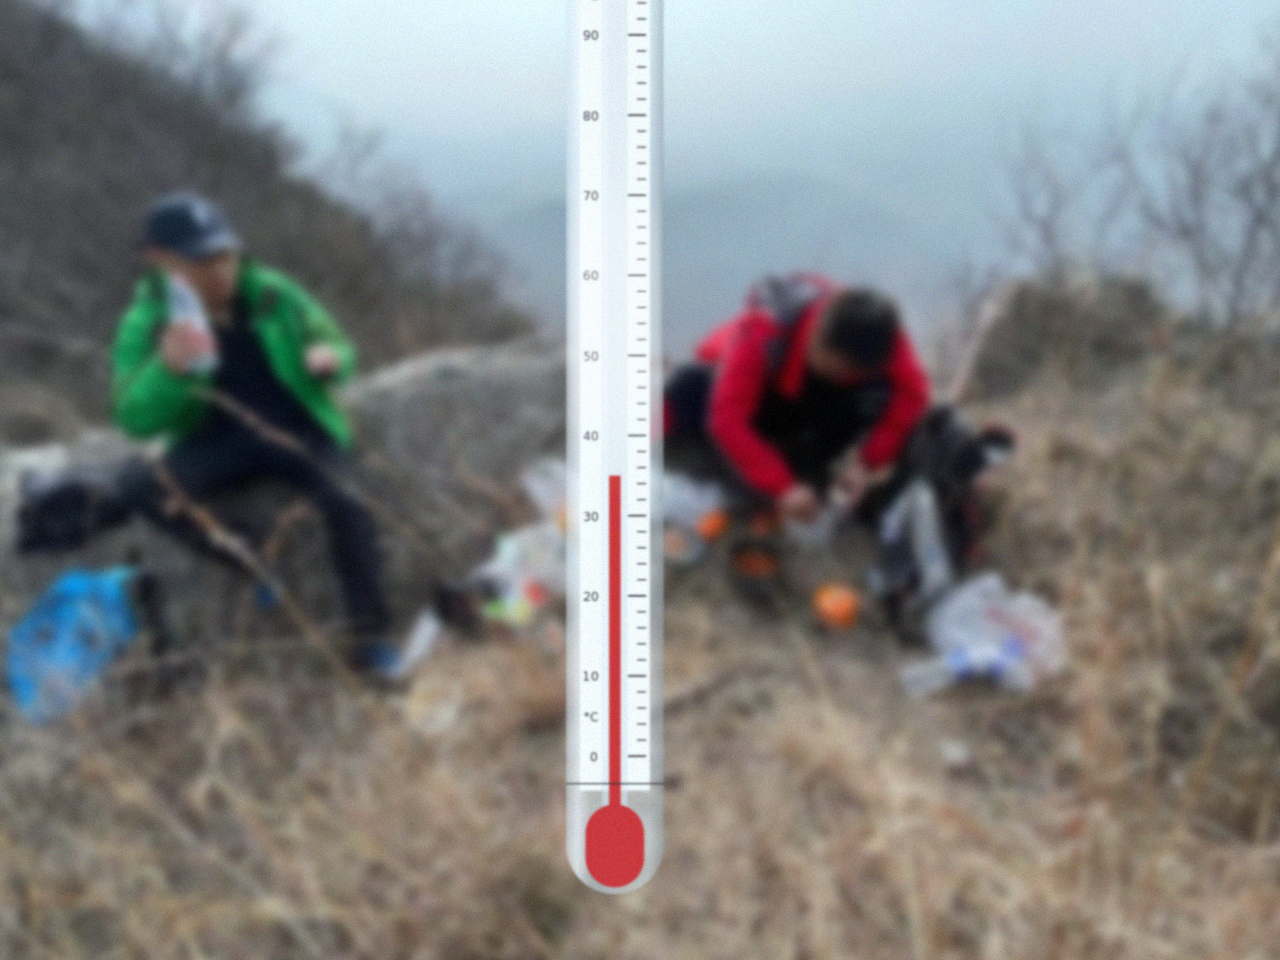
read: **35** °C
